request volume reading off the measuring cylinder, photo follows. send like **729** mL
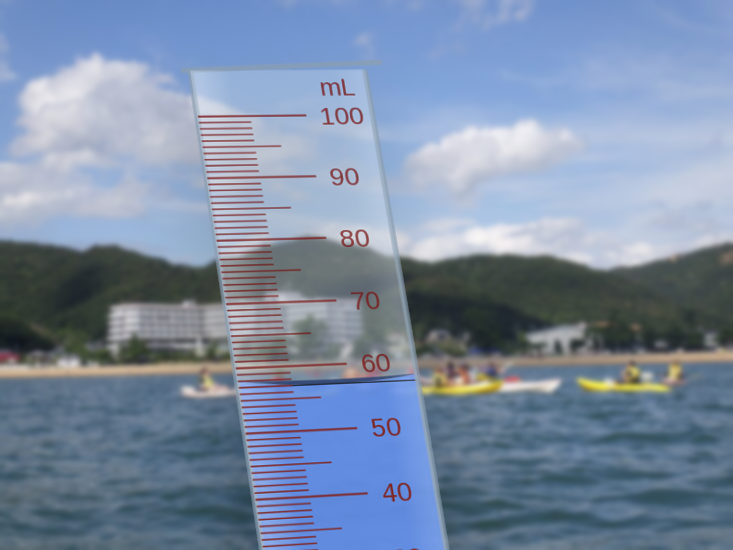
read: **57** mL
